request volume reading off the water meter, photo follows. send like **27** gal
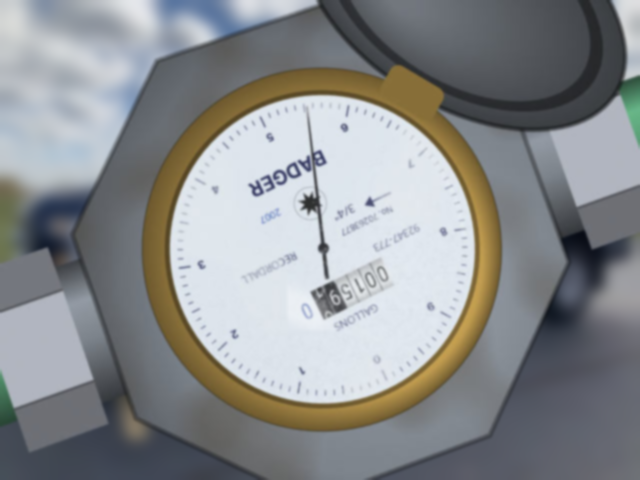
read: **15905.5** gal
